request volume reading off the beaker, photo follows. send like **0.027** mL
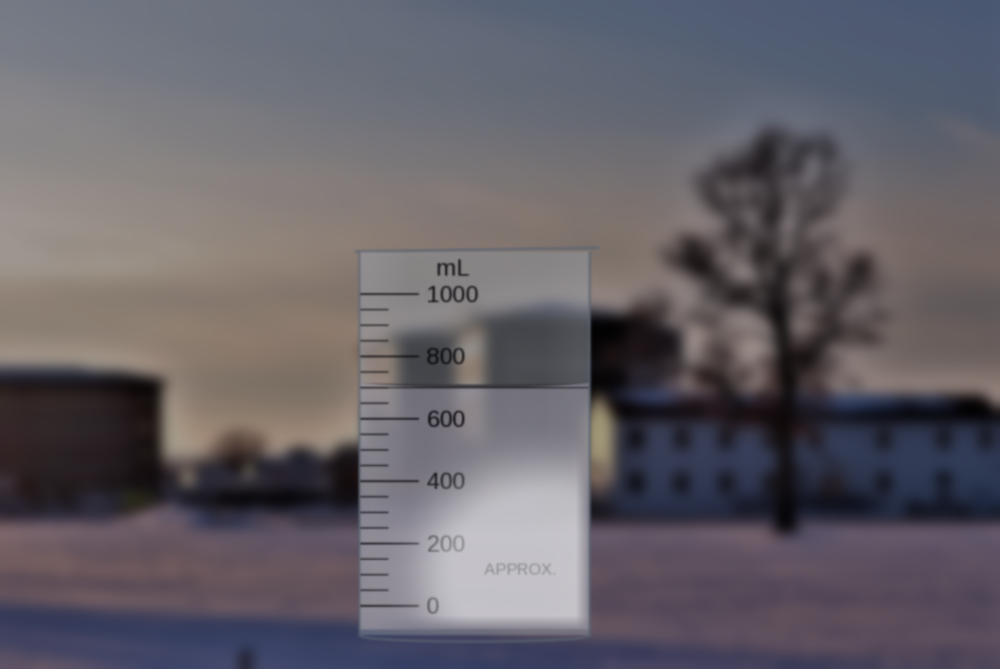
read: **700** mL
